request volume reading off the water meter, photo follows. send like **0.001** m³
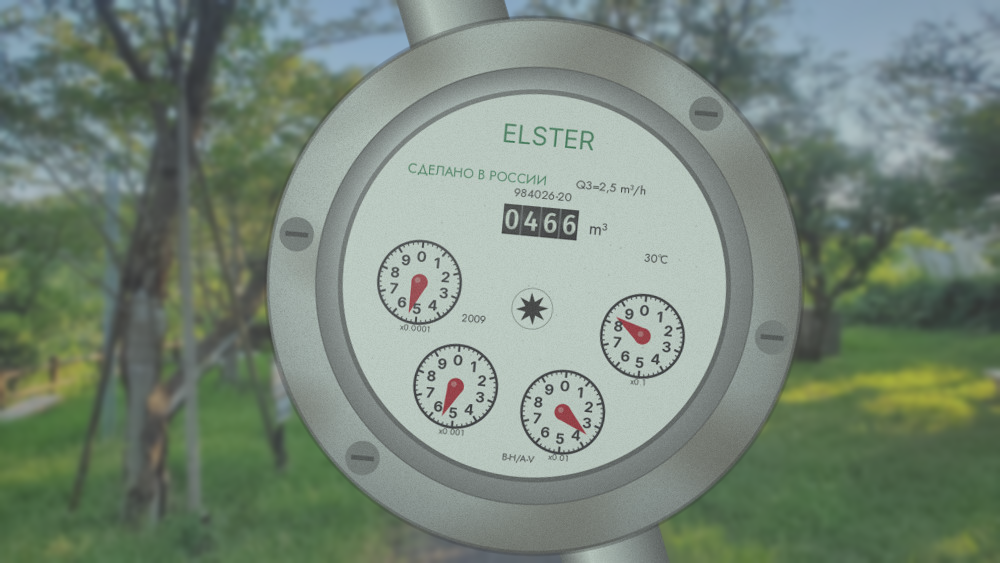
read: **466.8355** m³
